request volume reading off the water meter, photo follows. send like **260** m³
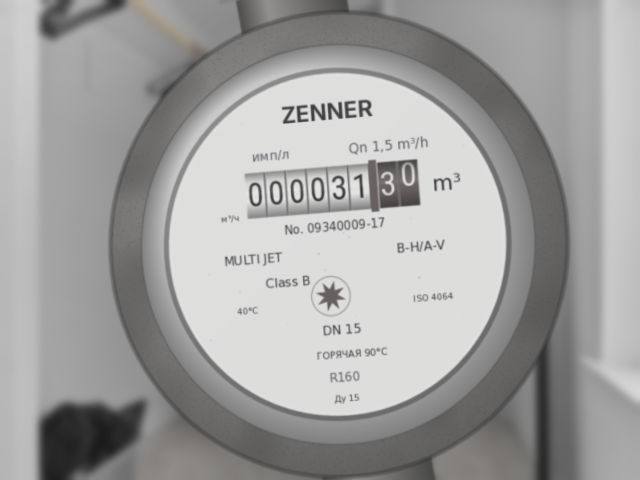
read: **31.30** m³
